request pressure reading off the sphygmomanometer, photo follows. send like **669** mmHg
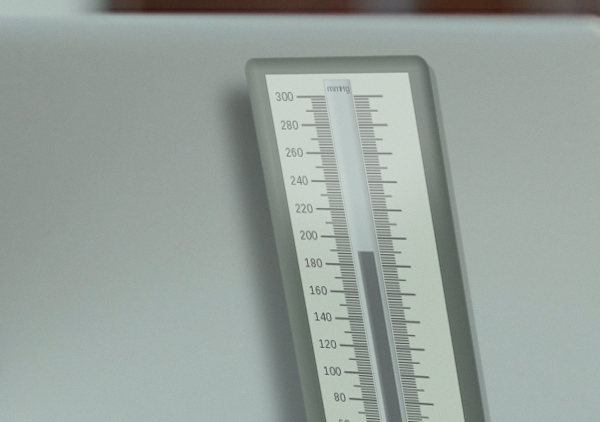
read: **190** mmHg
